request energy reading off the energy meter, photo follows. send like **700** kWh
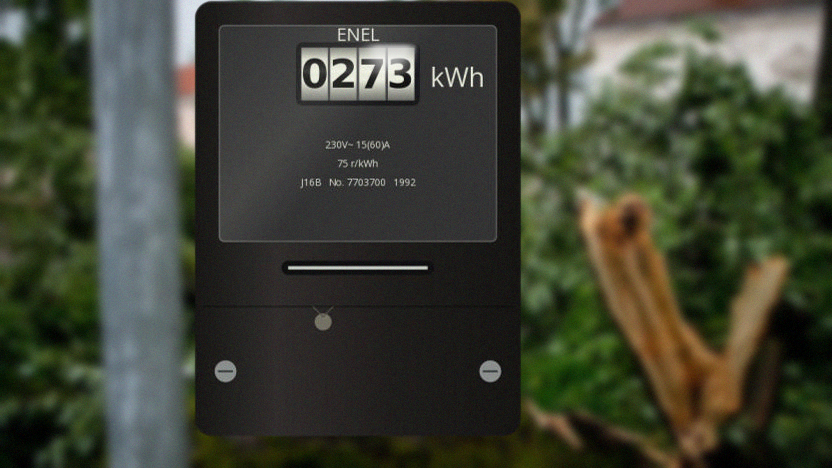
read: **273** kWh
